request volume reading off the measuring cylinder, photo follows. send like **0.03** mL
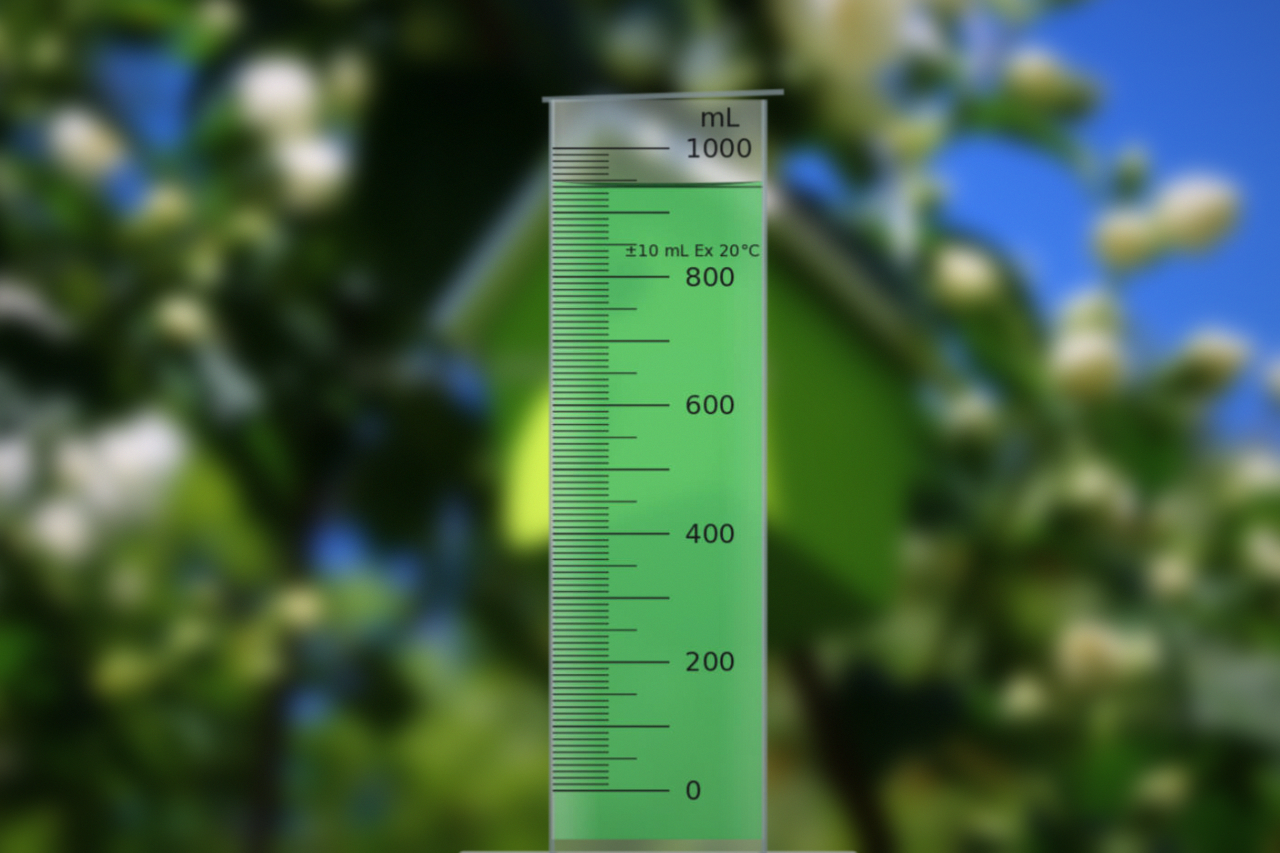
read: **940** mL
